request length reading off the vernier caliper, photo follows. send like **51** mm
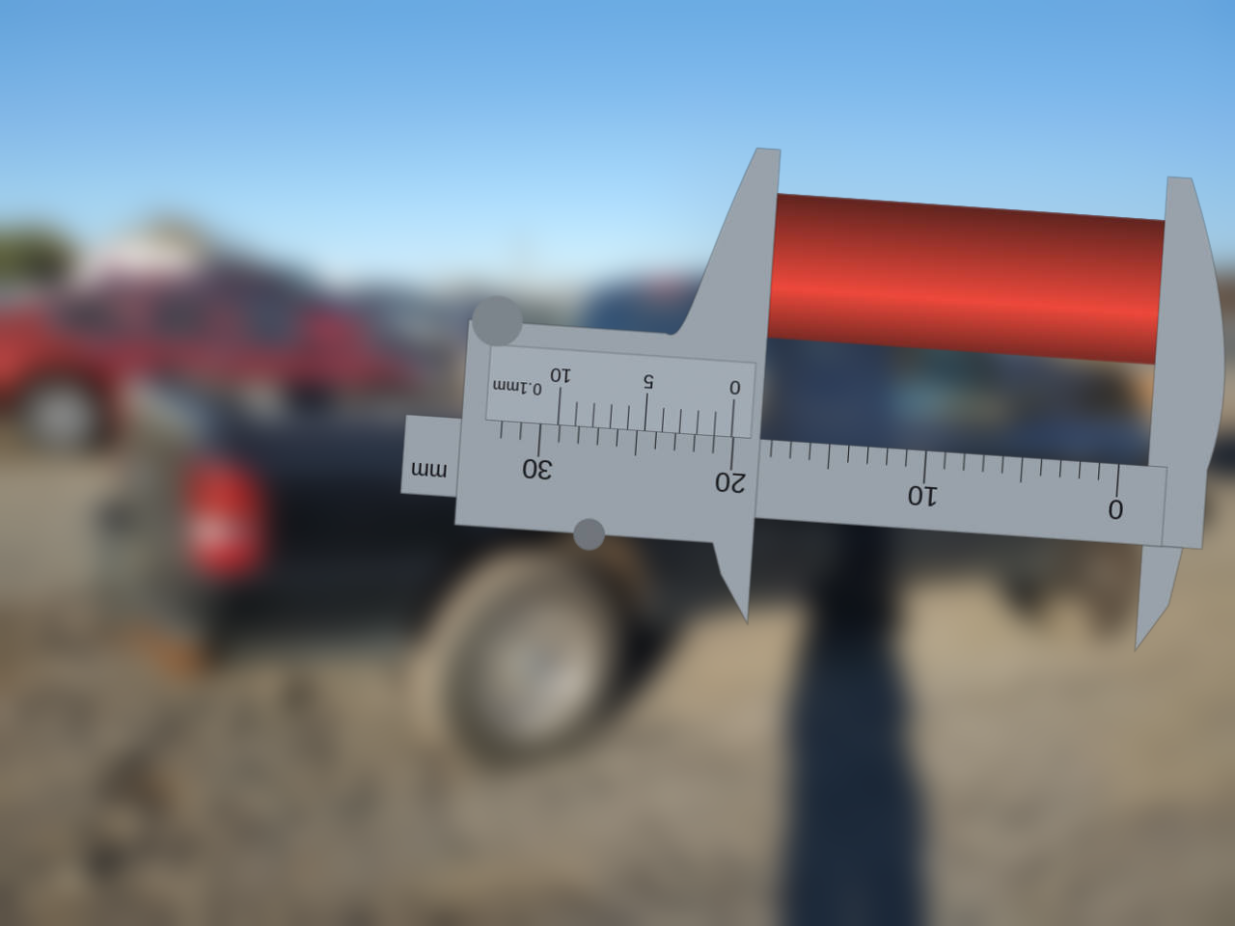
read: **20.1** mm
